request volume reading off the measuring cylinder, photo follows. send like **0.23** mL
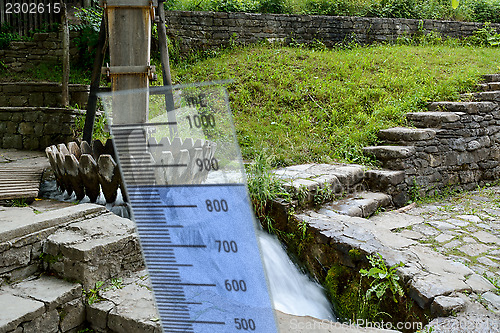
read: **850** mL
